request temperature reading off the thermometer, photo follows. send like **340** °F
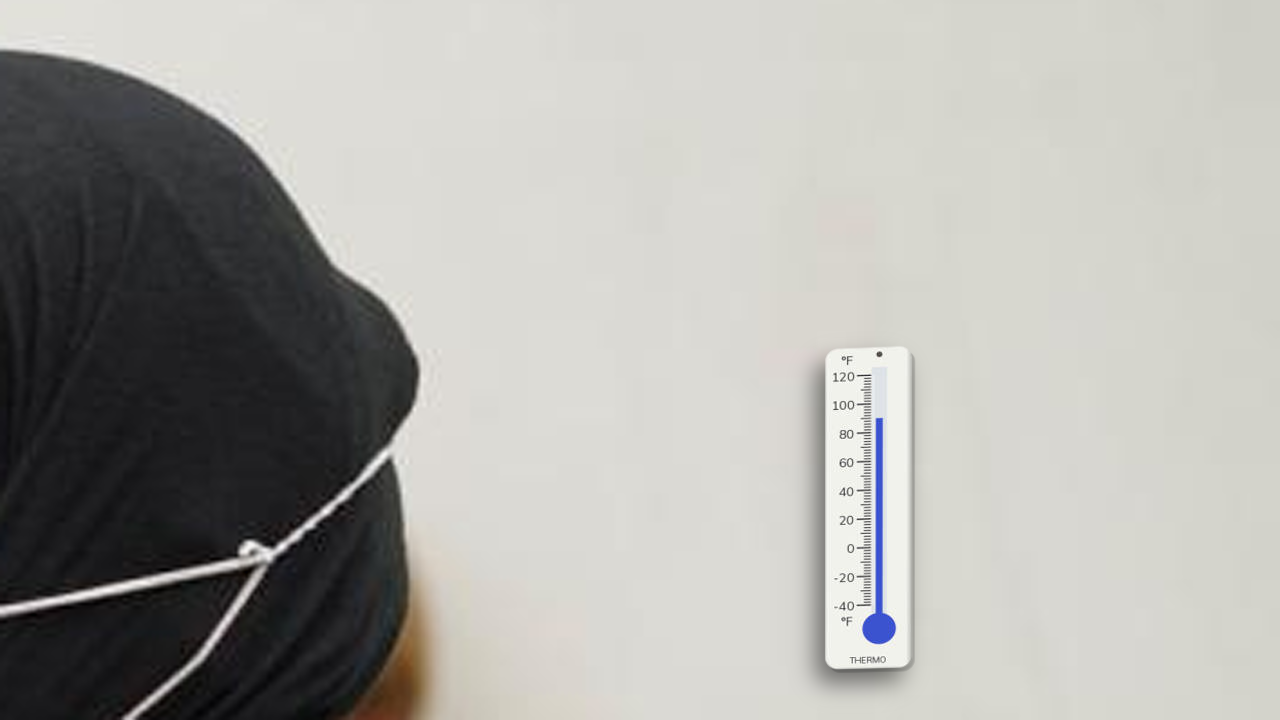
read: **90** °F
